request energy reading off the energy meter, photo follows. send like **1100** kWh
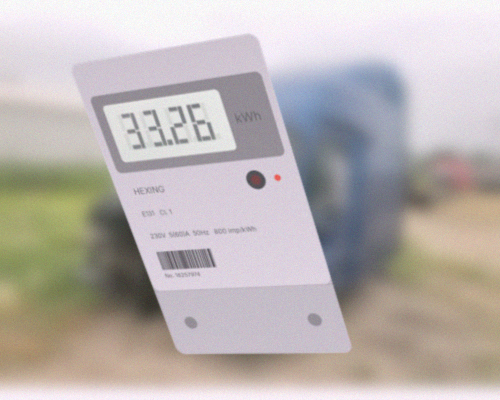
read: **33.26** kWh
